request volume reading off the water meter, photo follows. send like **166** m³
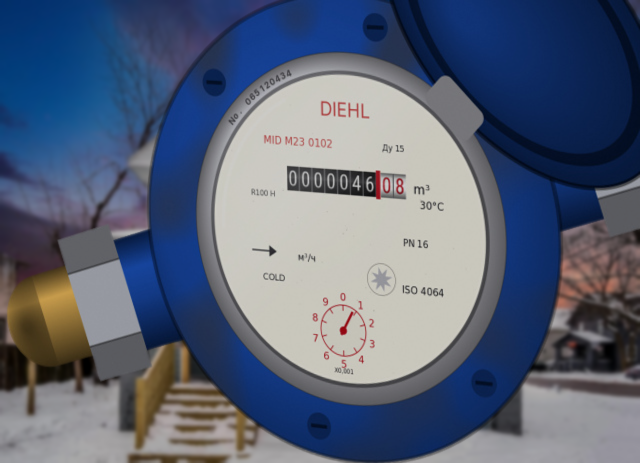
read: **46.080** m³
